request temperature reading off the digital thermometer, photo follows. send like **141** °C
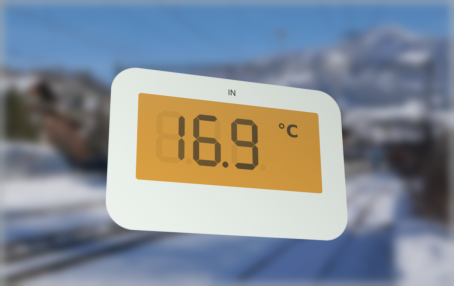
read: **16.9** °C
